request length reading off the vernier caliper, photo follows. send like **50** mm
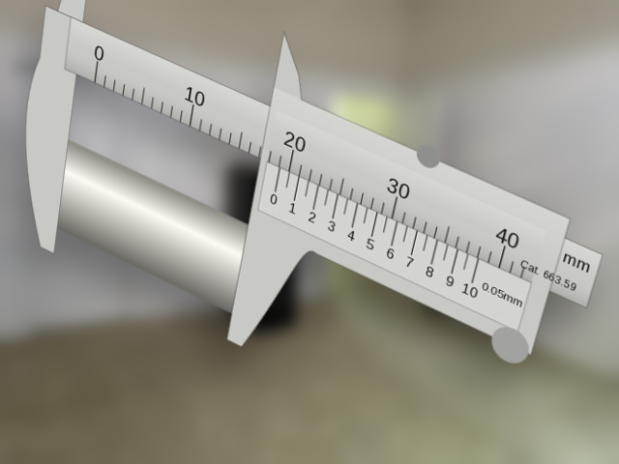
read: **19.1** mm
